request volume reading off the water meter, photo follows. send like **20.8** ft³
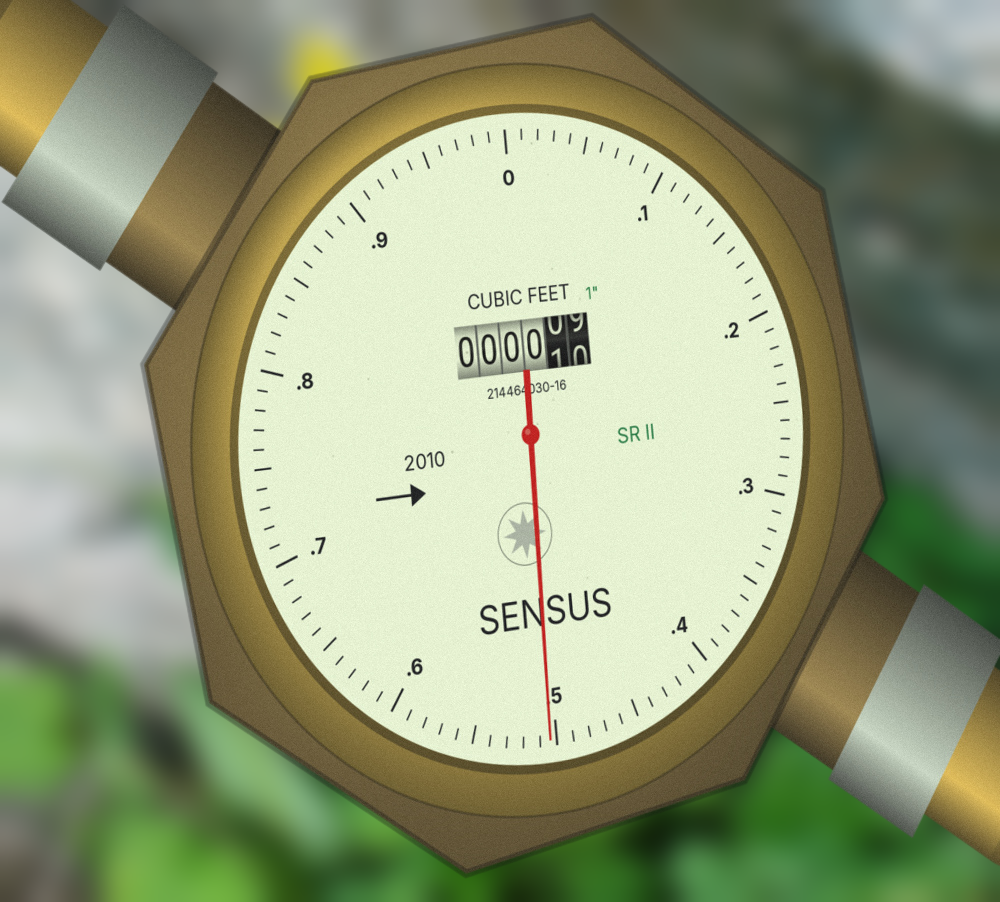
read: **9.50** ft³
